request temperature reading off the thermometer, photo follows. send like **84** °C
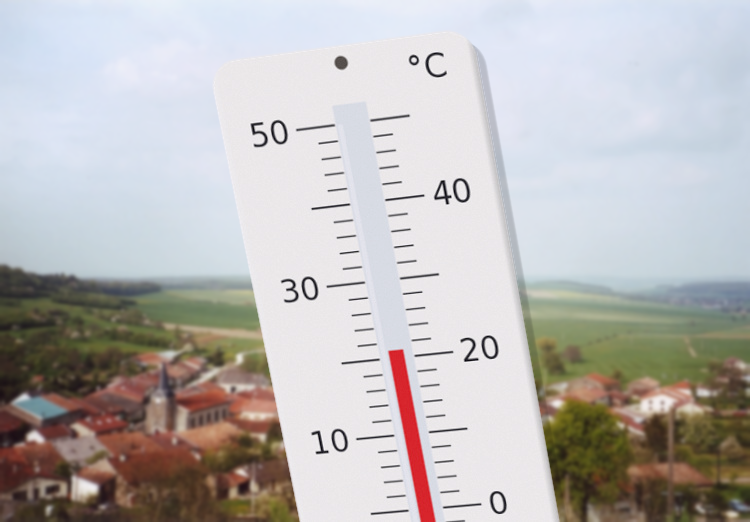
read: **21** °C
